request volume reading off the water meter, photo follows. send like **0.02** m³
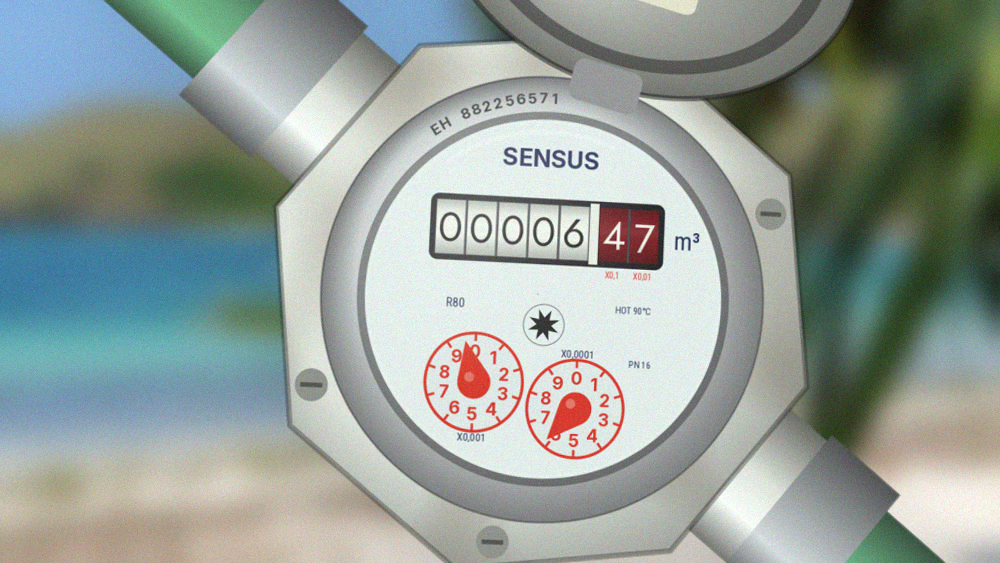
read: **6.4696** m³
